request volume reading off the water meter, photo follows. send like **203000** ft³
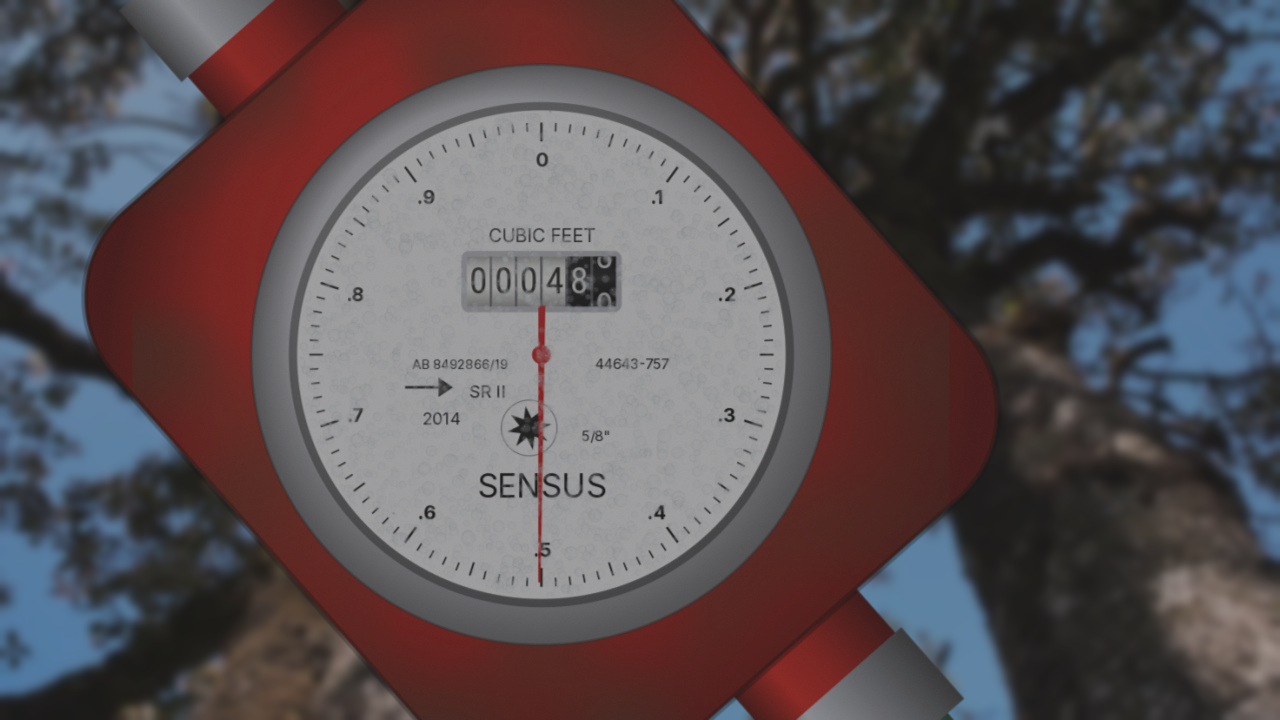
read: **488.50** ft³
